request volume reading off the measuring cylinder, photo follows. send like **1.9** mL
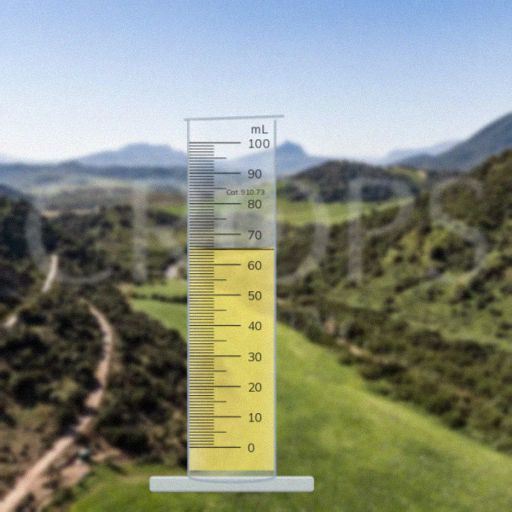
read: **65** mL
